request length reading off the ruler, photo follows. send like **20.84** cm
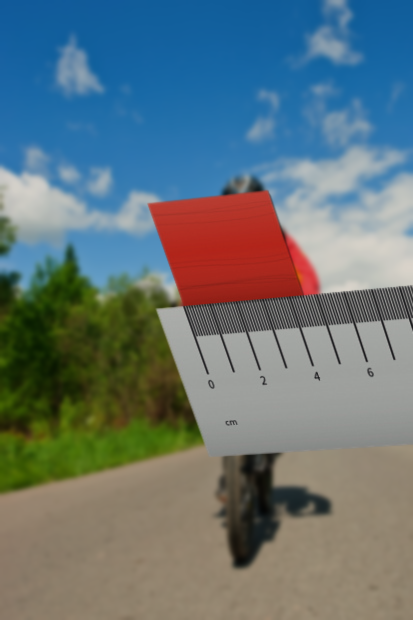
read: **4.5** cm
